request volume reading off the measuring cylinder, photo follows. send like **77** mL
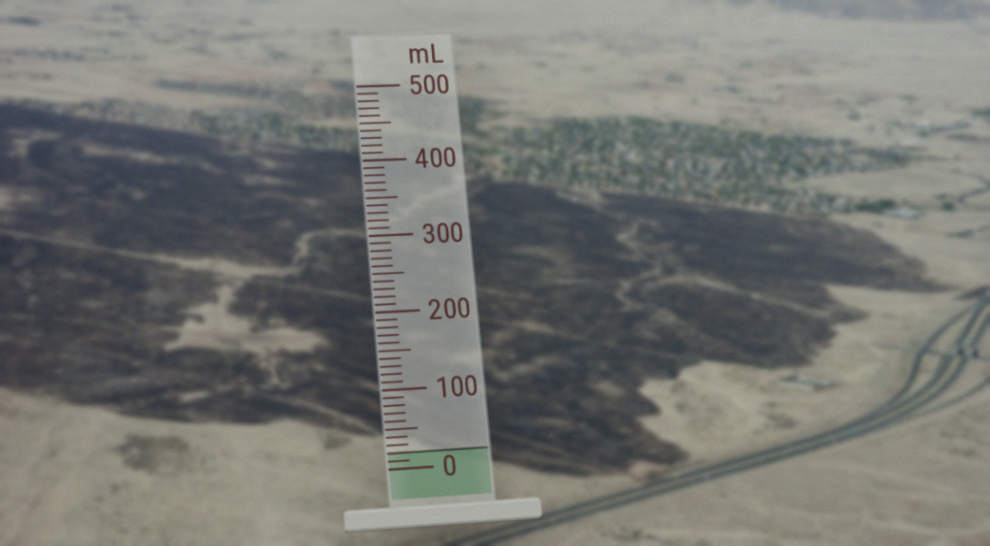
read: **20** mL
